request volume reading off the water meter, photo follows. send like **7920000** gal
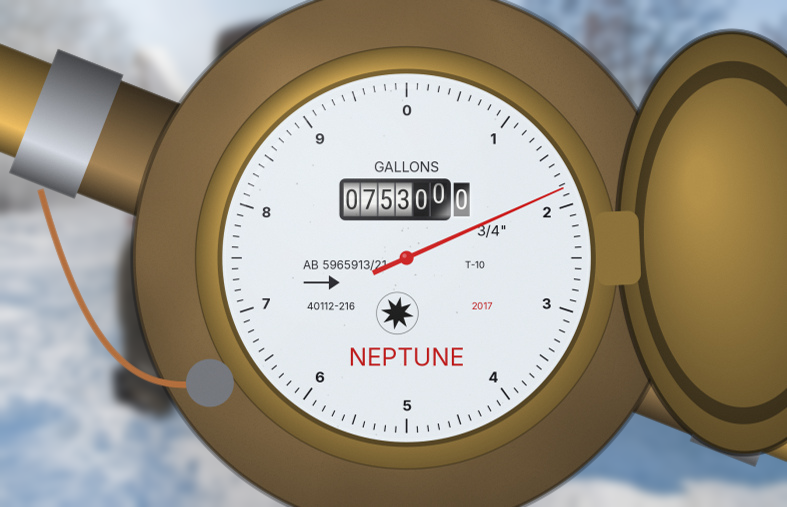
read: **753001.8** gal
